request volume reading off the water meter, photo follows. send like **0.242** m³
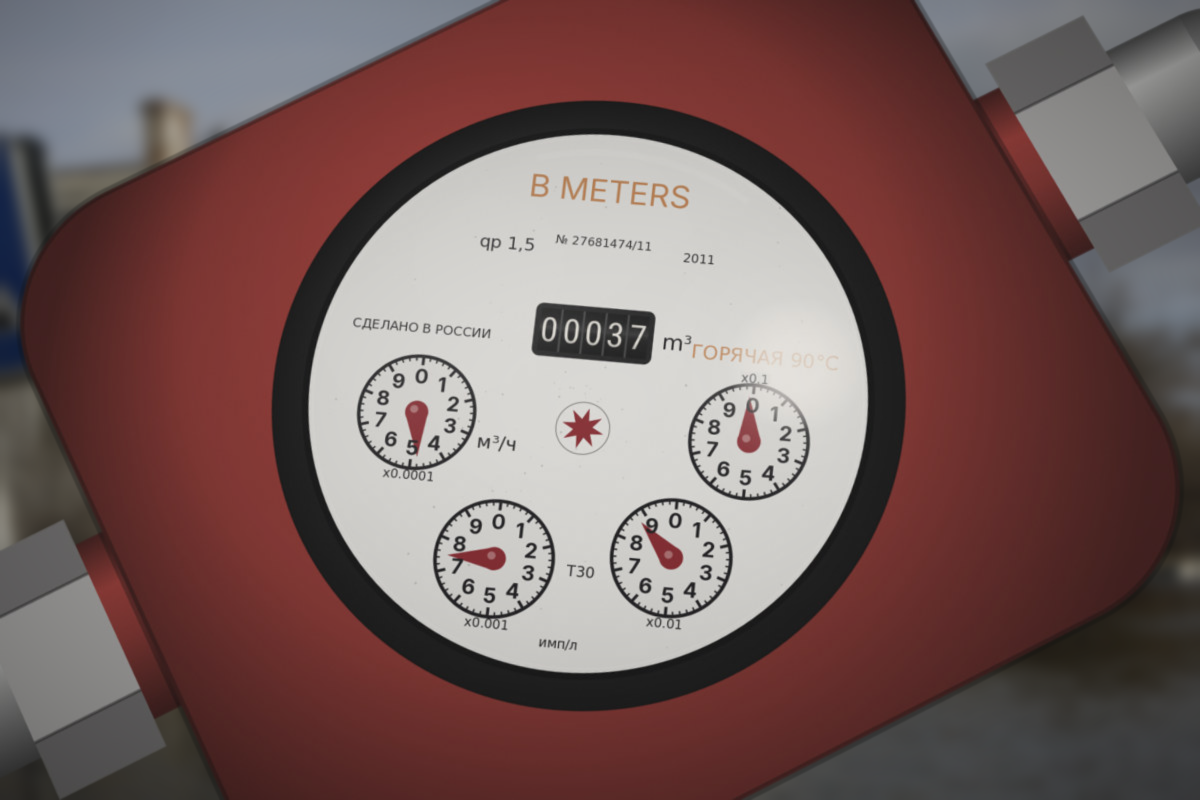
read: **36.9874** m³
